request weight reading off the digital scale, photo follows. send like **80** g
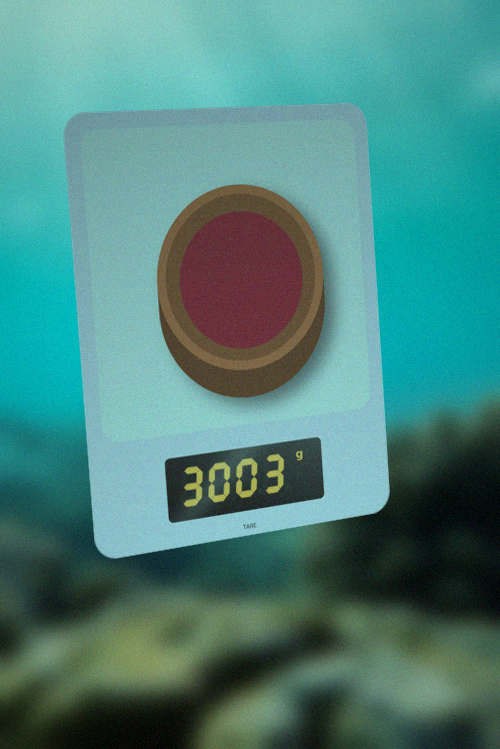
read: **3003** g
